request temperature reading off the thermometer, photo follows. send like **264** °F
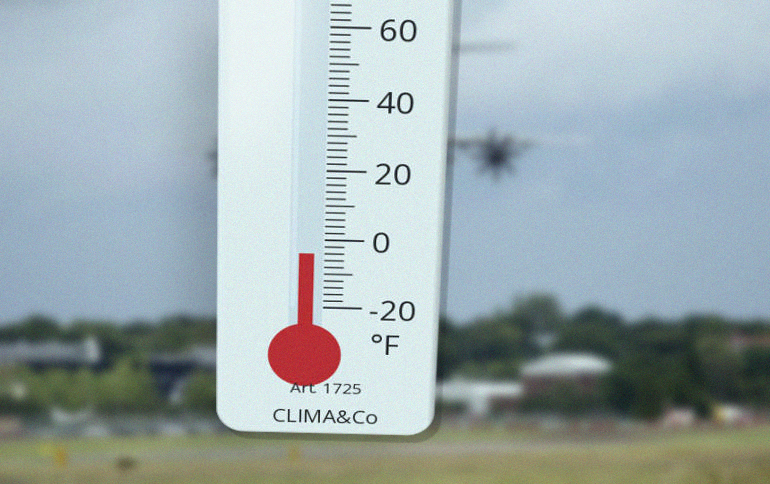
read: **-4** °F
